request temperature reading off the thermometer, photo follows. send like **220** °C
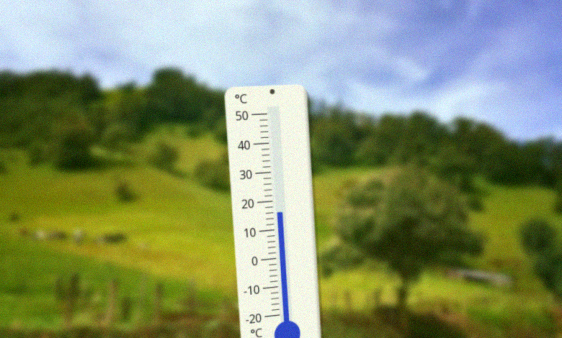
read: **16** °C
